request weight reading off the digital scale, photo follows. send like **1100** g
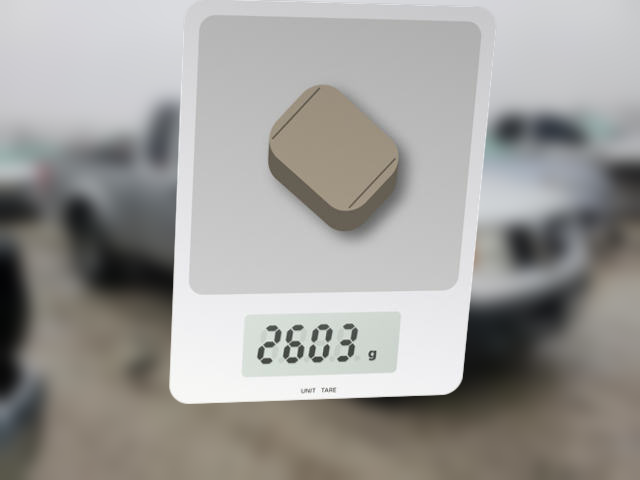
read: **2603** g
